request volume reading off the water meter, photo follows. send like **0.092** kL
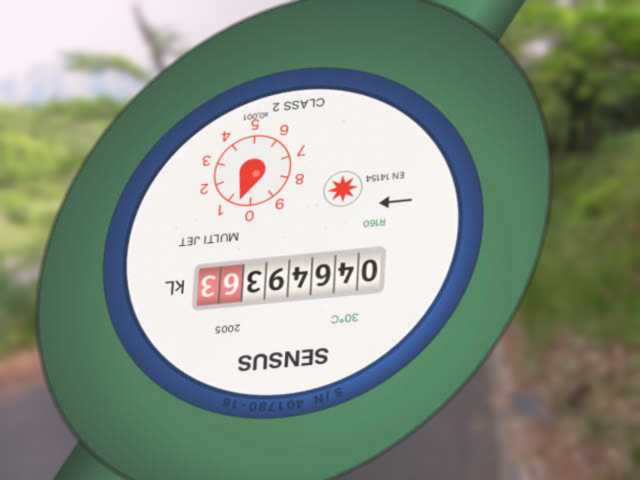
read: **46493.630** kL
